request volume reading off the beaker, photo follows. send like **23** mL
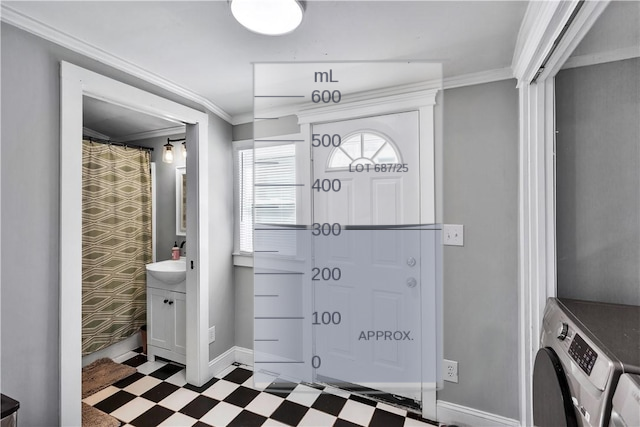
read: **300** mL
